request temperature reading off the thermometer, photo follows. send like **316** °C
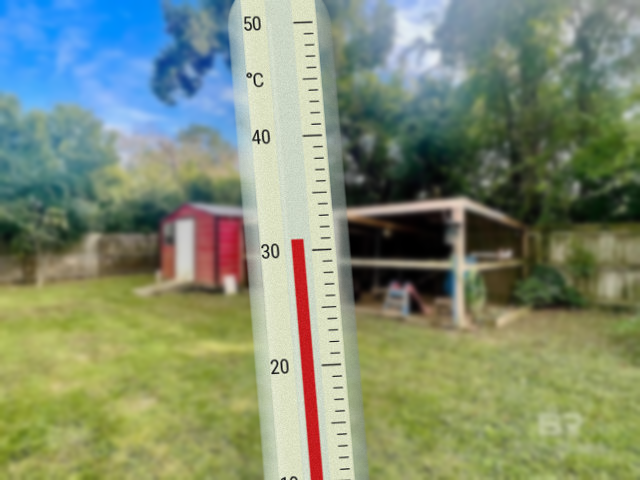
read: **31** °C
